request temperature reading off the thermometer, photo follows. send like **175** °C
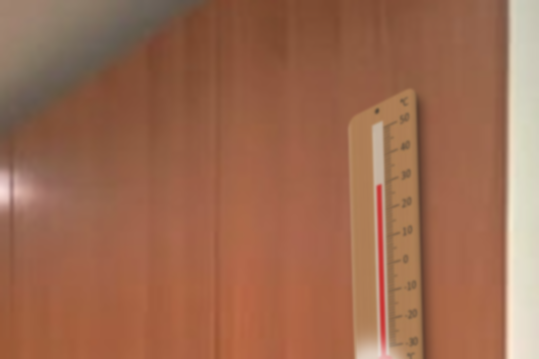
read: **30** °C
